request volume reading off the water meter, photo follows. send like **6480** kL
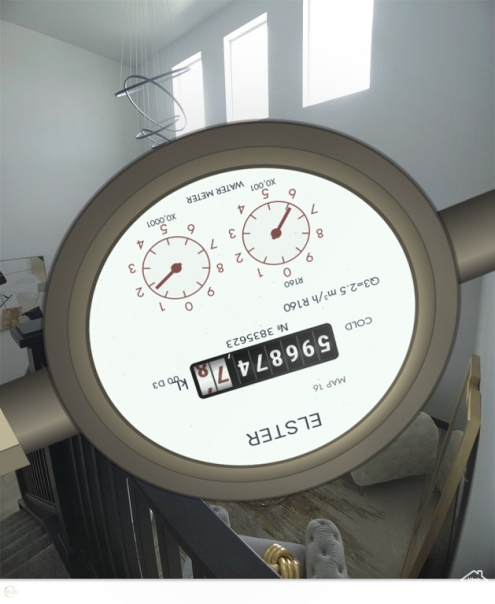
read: **596874.7761** kL
